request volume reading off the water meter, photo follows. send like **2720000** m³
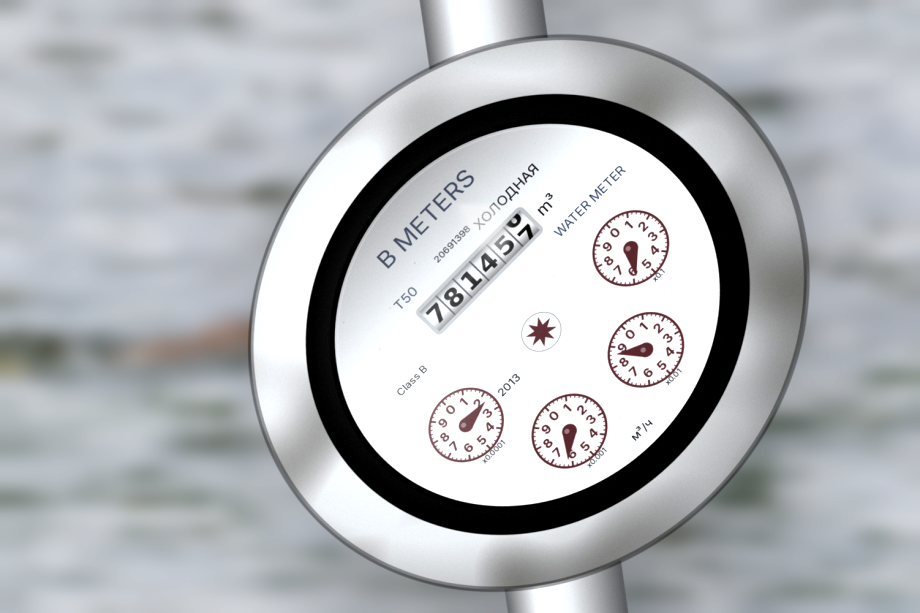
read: **781456.5862** m³
